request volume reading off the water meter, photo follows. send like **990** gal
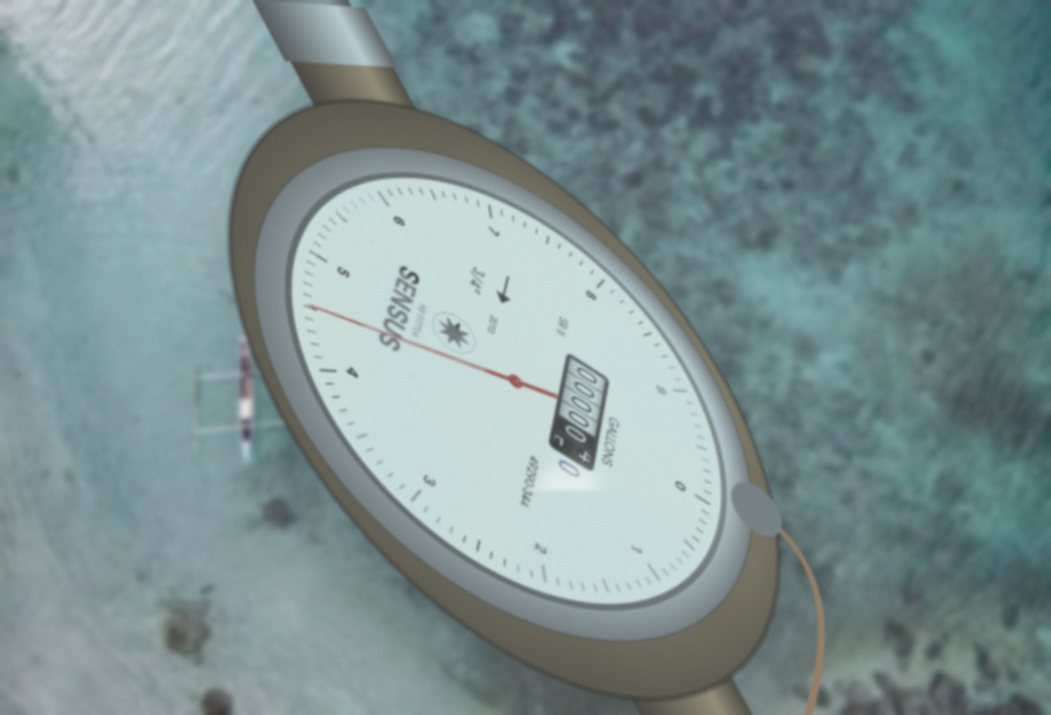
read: **44.5** gal
